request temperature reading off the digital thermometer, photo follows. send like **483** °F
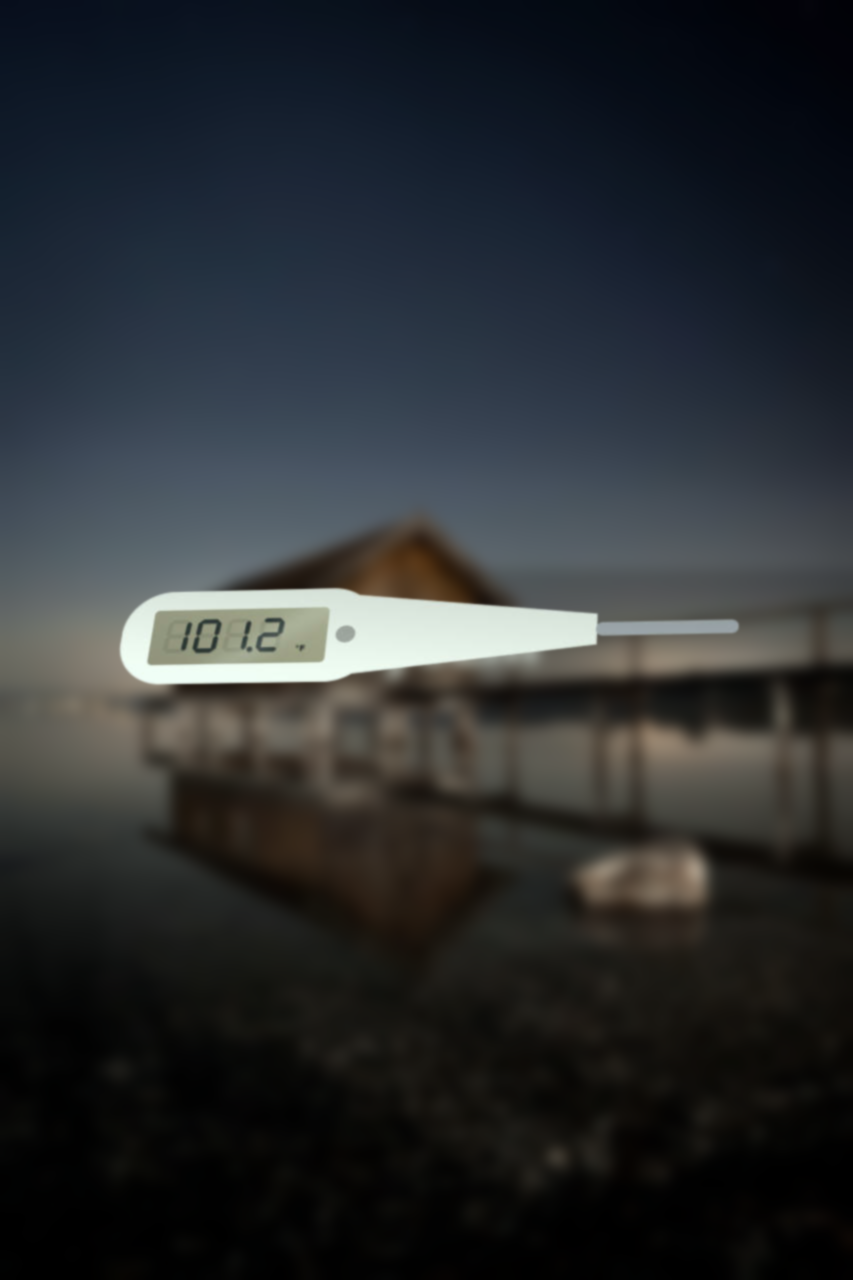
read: **101.2** °F
